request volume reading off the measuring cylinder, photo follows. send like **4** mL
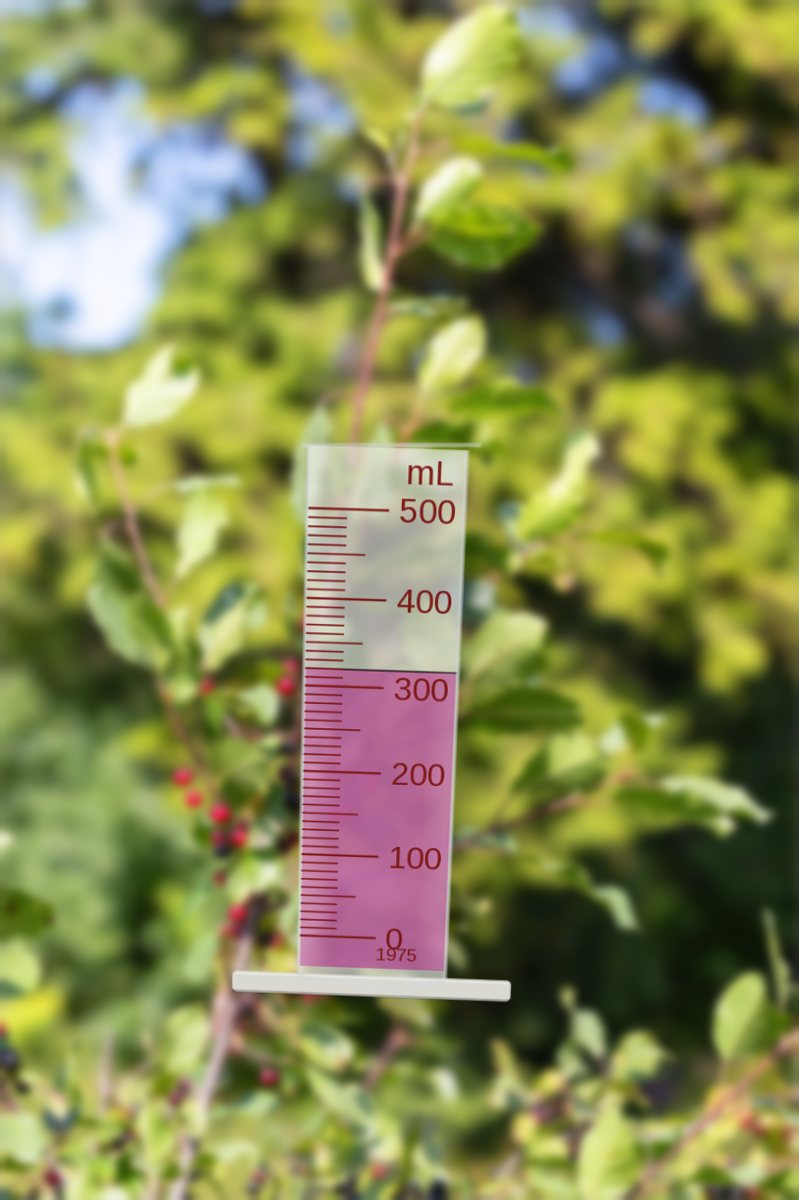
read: **320** mL
